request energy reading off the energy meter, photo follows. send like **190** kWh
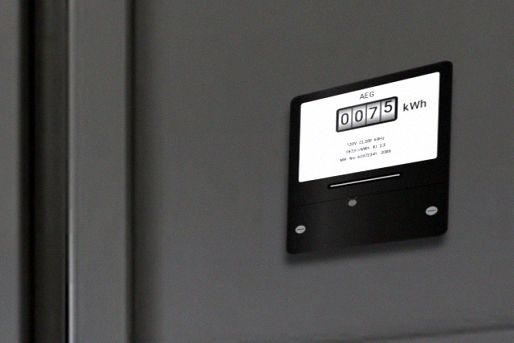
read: **75** kWh
